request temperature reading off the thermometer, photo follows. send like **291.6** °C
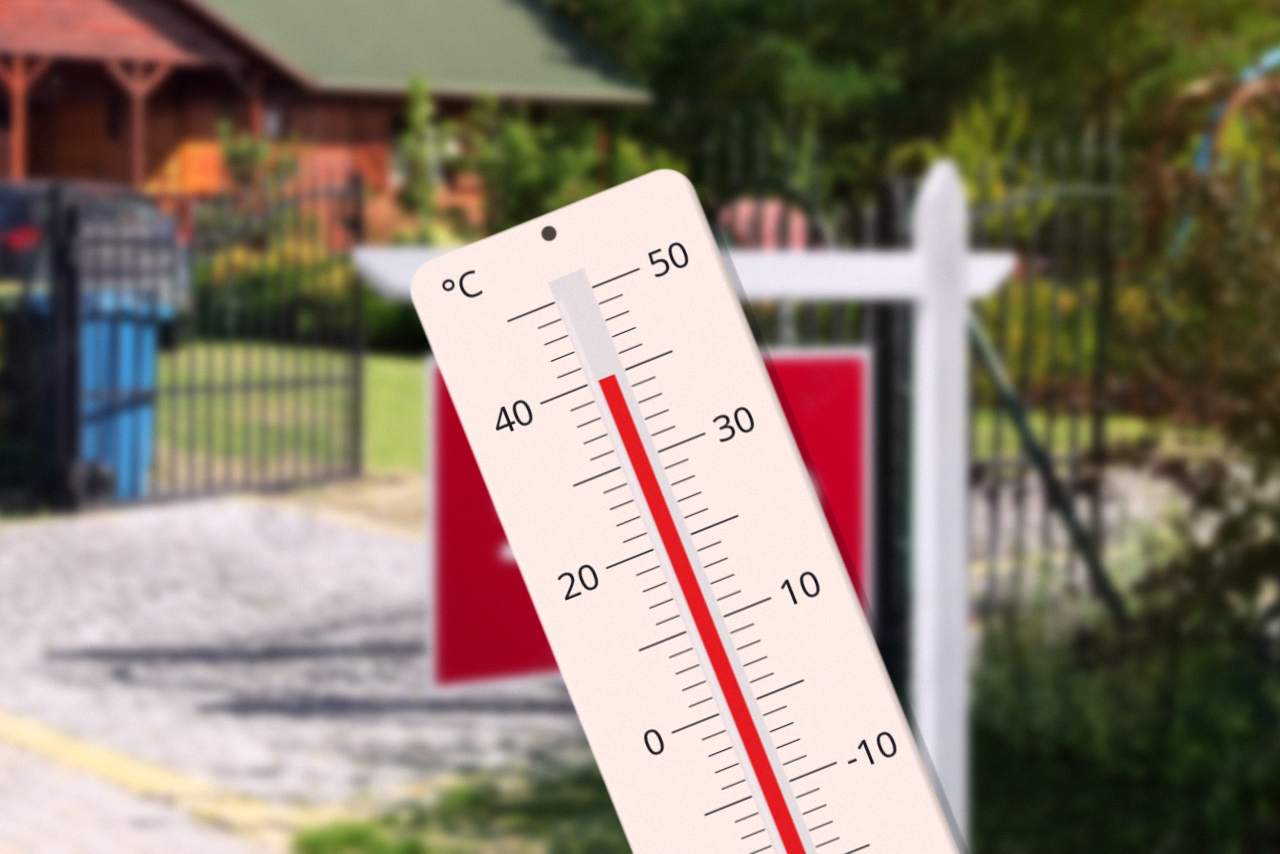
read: **40** °C
